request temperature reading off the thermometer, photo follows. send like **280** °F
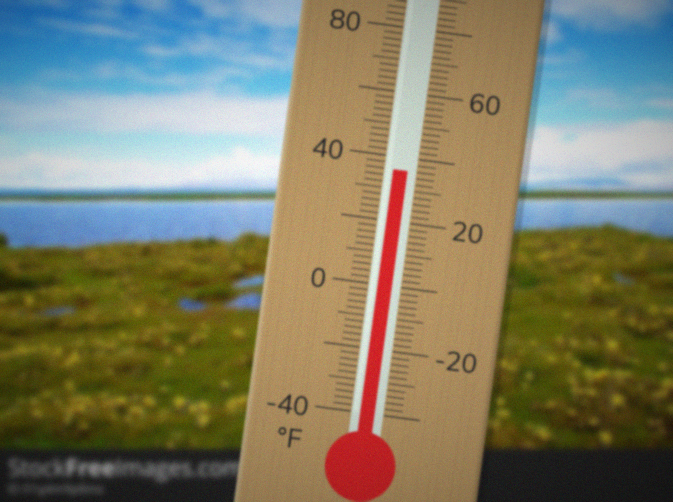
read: **36** °F
